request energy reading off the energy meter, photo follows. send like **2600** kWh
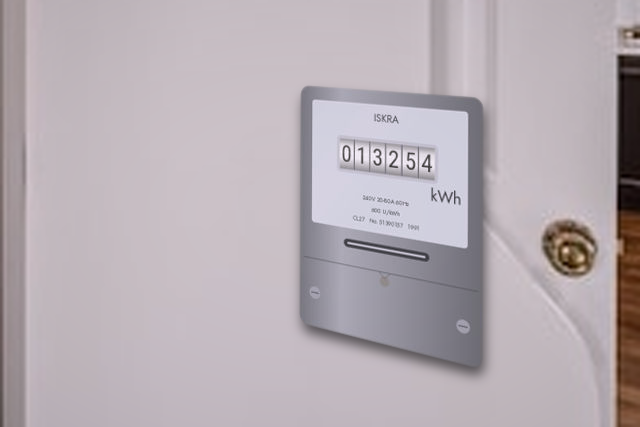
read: **13254** kWh
